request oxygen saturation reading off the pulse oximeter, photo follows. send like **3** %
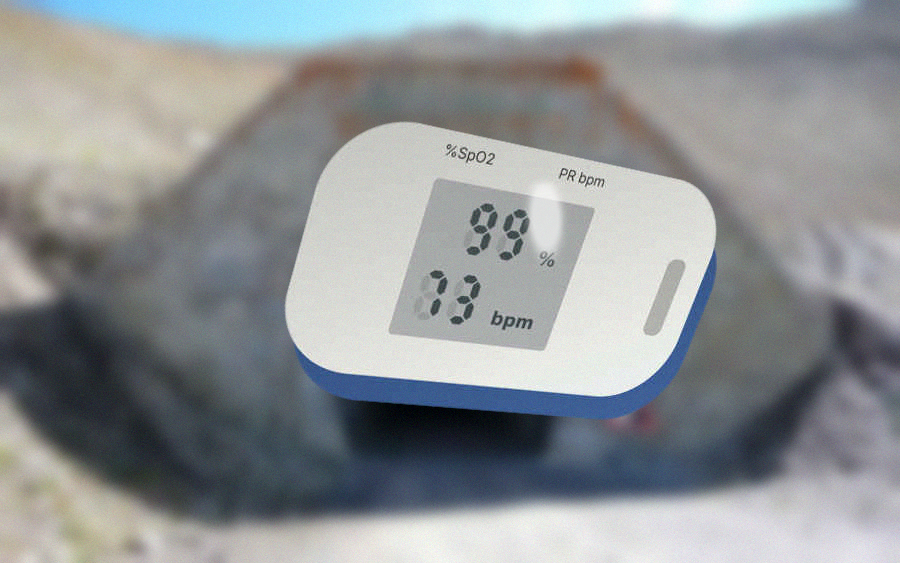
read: **99** %
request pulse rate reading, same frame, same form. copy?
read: **73** bpm
